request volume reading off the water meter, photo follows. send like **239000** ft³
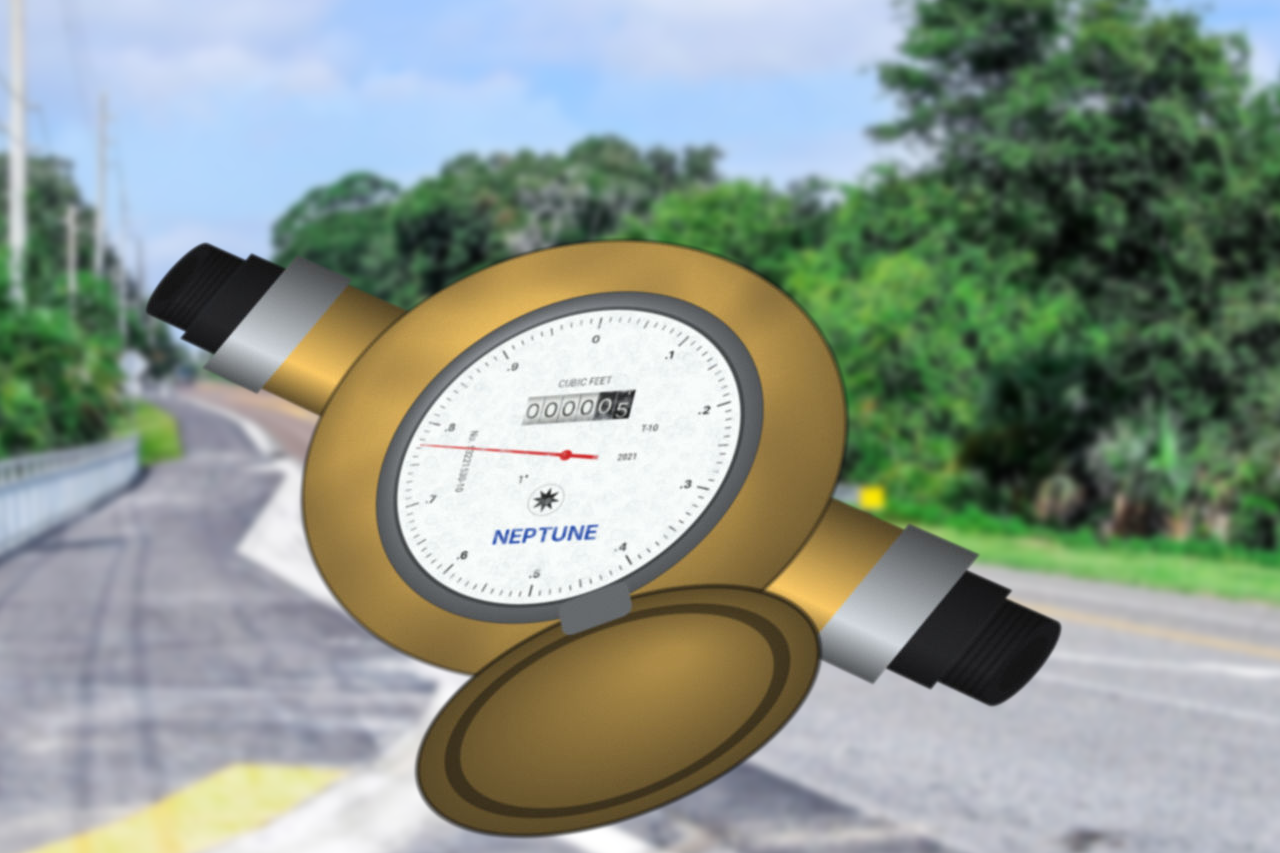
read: **4.77** ft³
